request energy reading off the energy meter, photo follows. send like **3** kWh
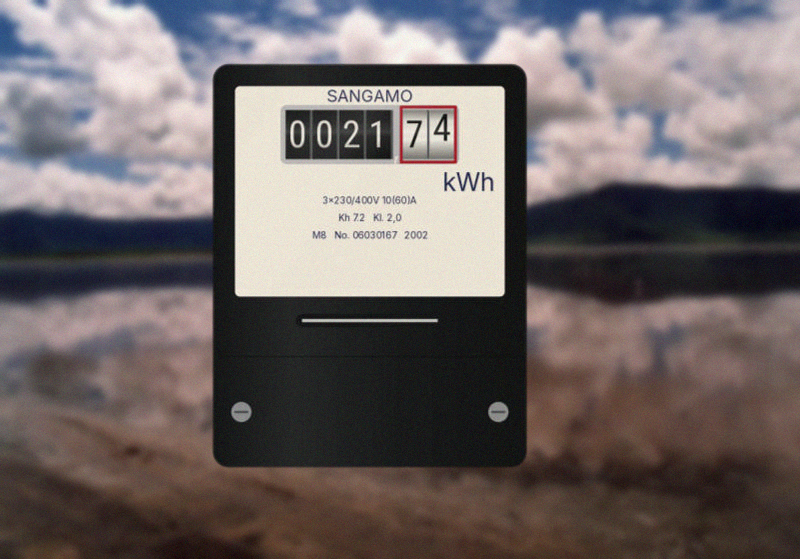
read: **21.74** kWh
